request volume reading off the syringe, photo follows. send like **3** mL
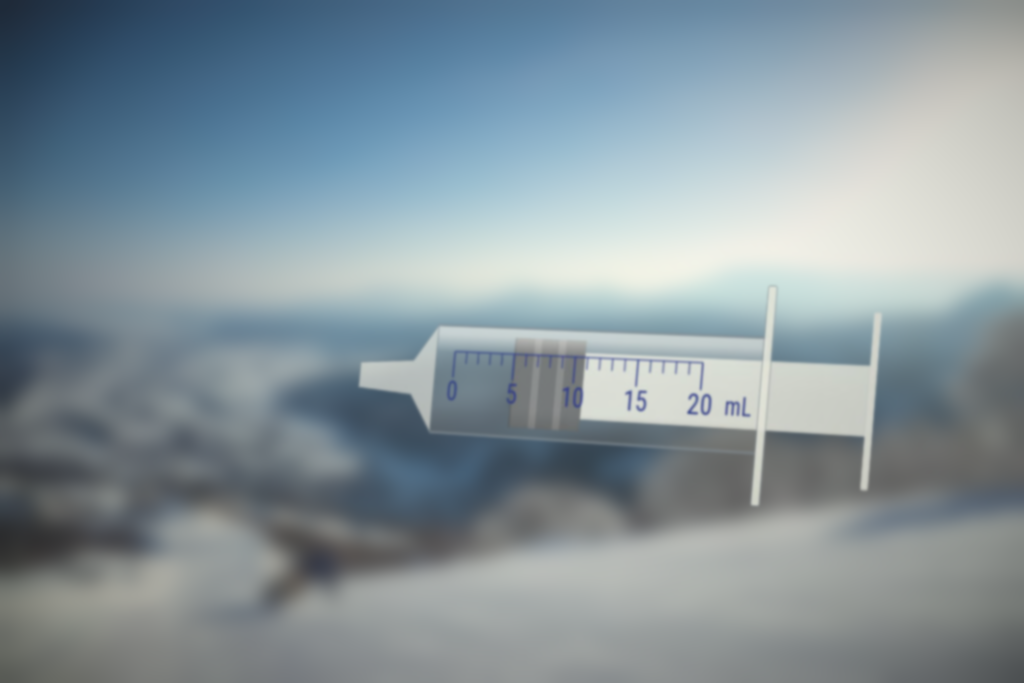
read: **5** mL
